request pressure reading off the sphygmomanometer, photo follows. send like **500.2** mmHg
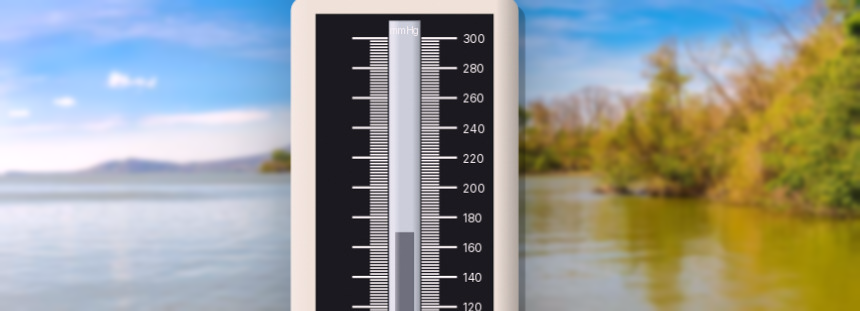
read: **170** mmHg
